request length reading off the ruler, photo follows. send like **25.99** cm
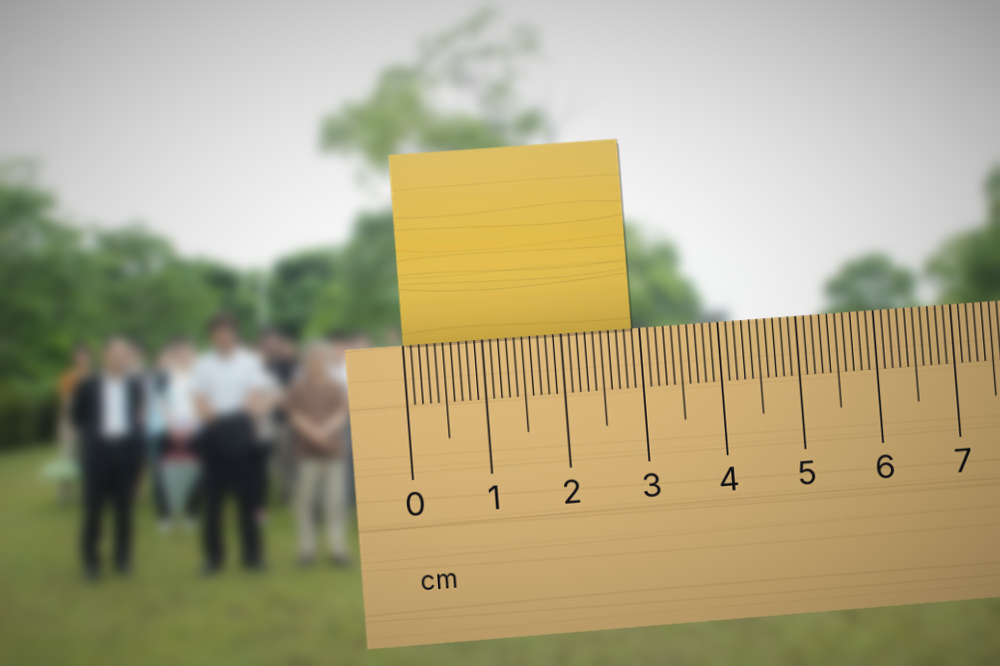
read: **2.9** cm
